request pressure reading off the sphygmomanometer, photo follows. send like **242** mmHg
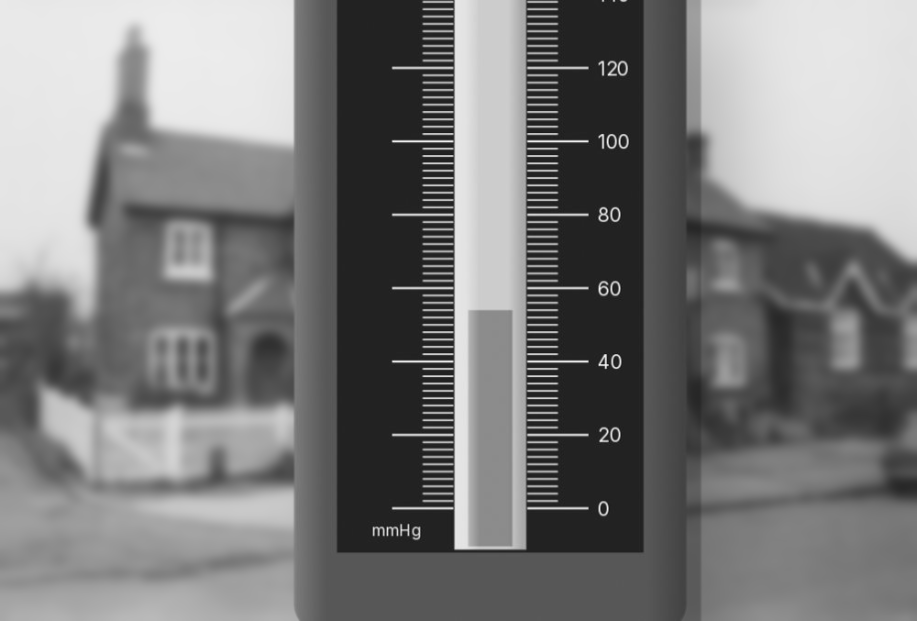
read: **54** mmHg
